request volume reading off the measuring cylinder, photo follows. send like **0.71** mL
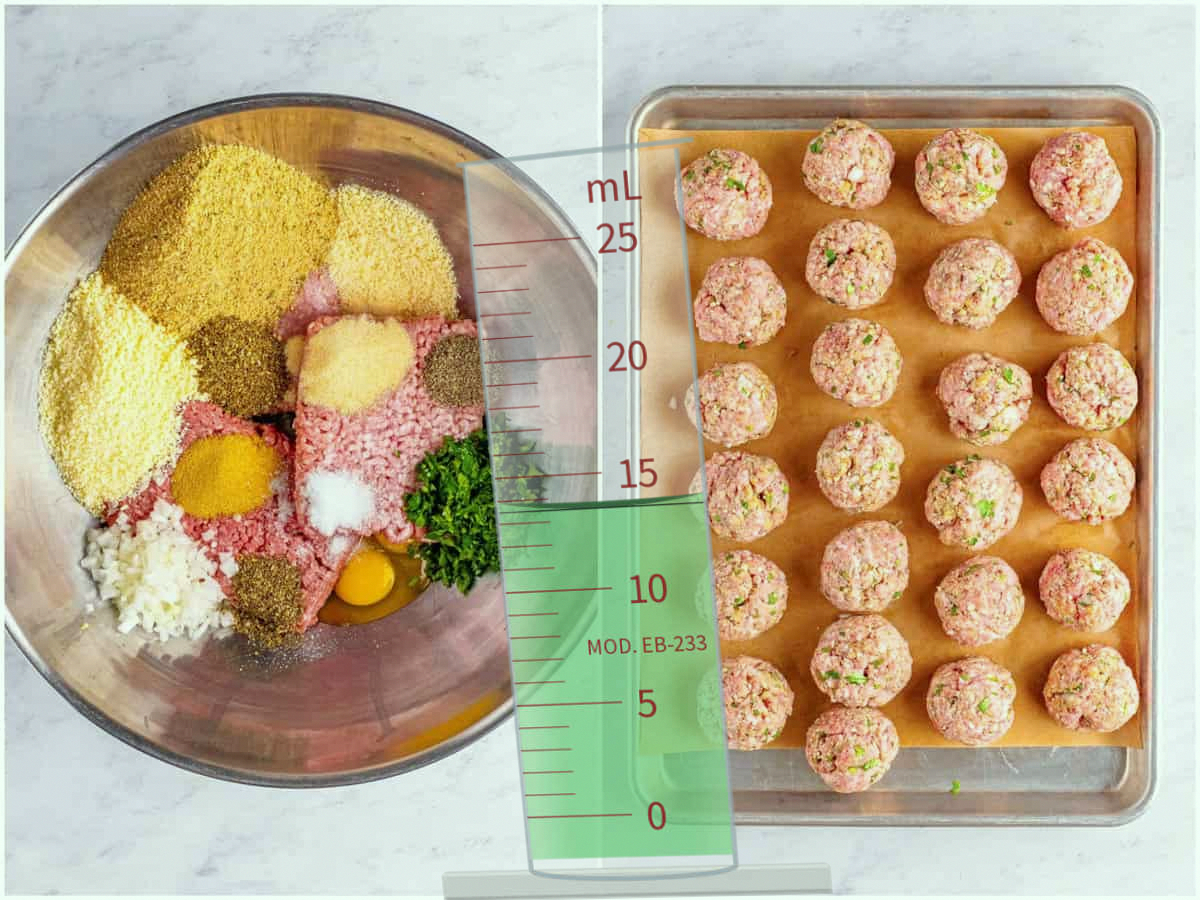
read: **13.5** mL
